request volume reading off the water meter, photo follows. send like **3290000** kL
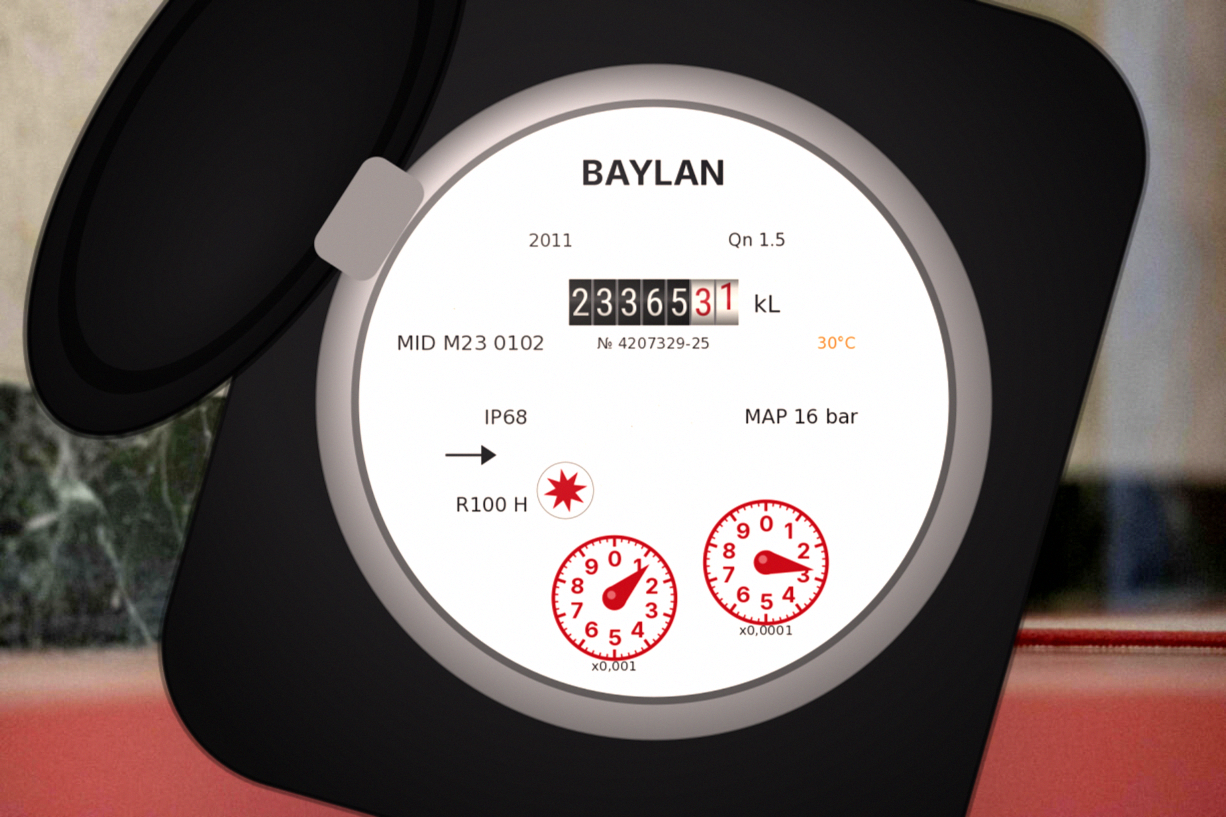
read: **23365.3112** kL
